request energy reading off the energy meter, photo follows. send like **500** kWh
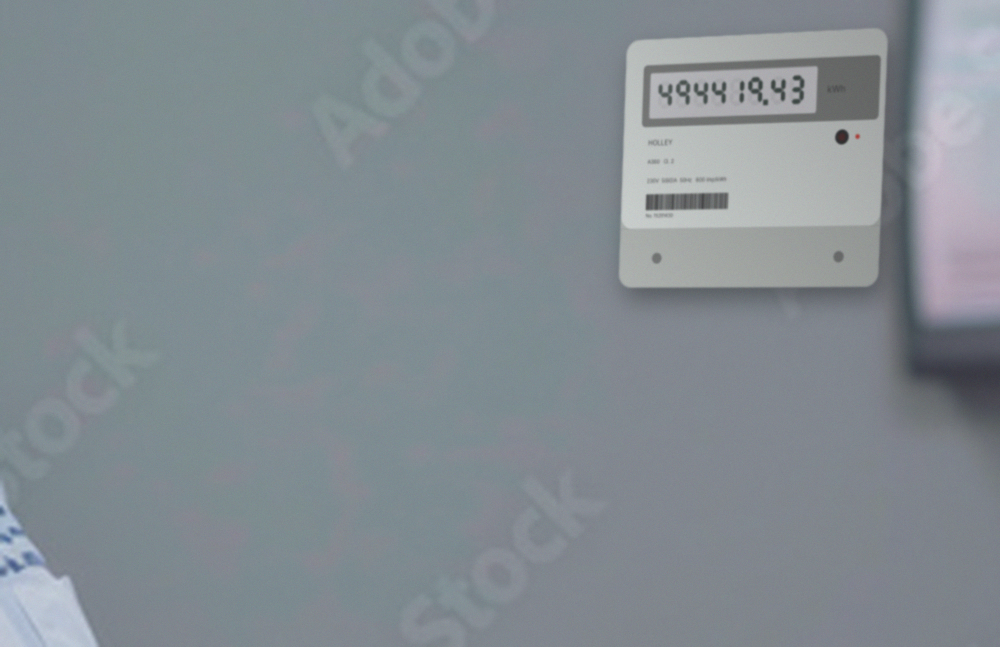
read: **494419.43** kWh
